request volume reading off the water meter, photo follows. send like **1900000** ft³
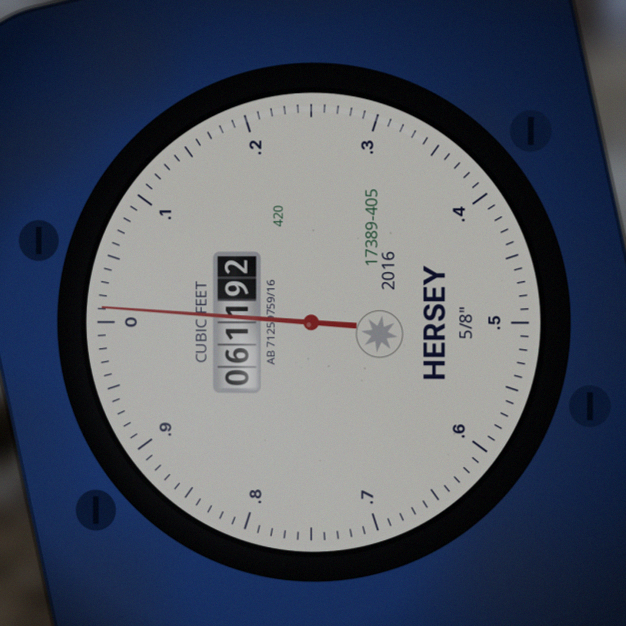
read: **61192.01** ft³
